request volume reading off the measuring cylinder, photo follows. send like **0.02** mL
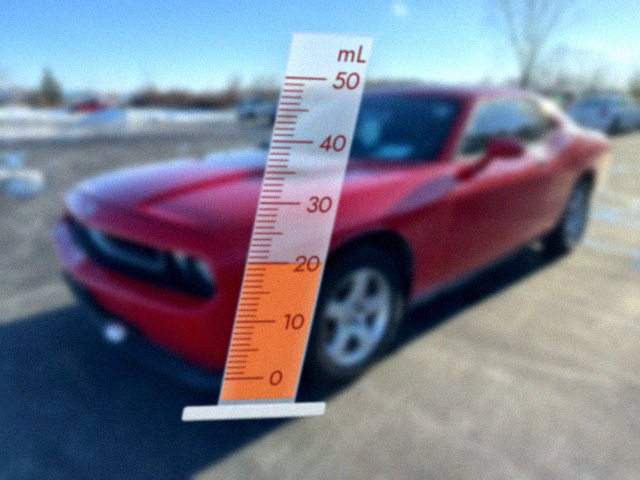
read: **20** mL
